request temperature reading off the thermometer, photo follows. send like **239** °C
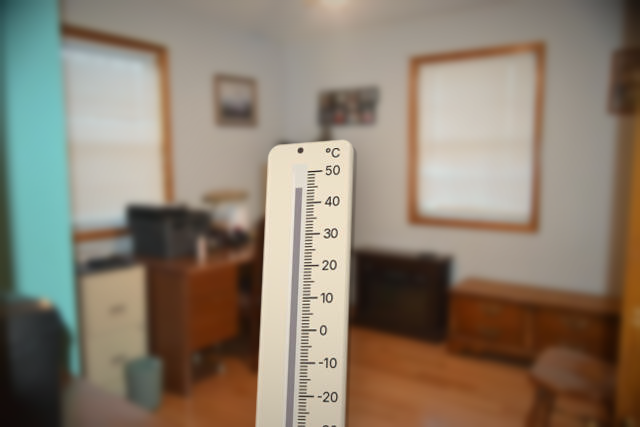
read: **45** °C
